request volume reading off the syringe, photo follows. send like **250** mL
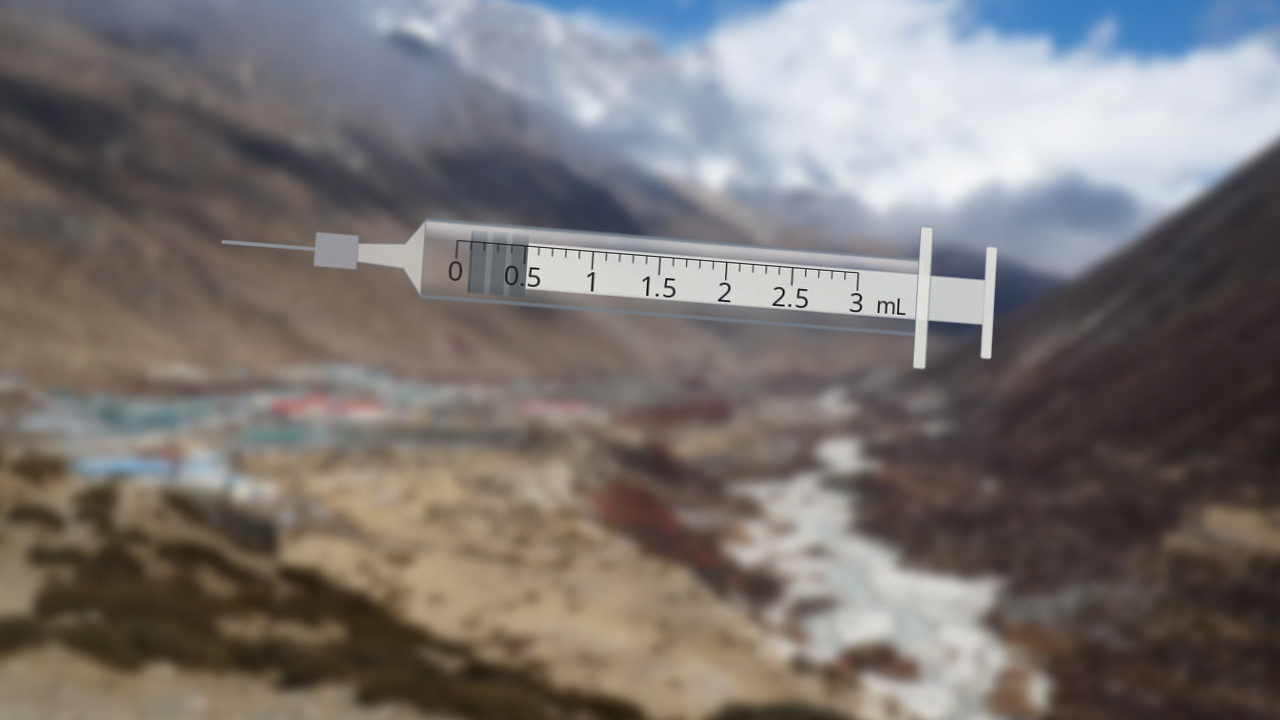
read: **0.1** mL
